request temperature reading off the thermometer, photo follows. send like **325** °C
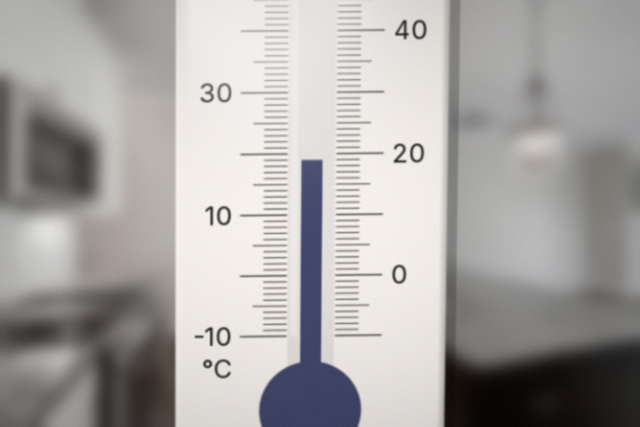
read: **19** °C
